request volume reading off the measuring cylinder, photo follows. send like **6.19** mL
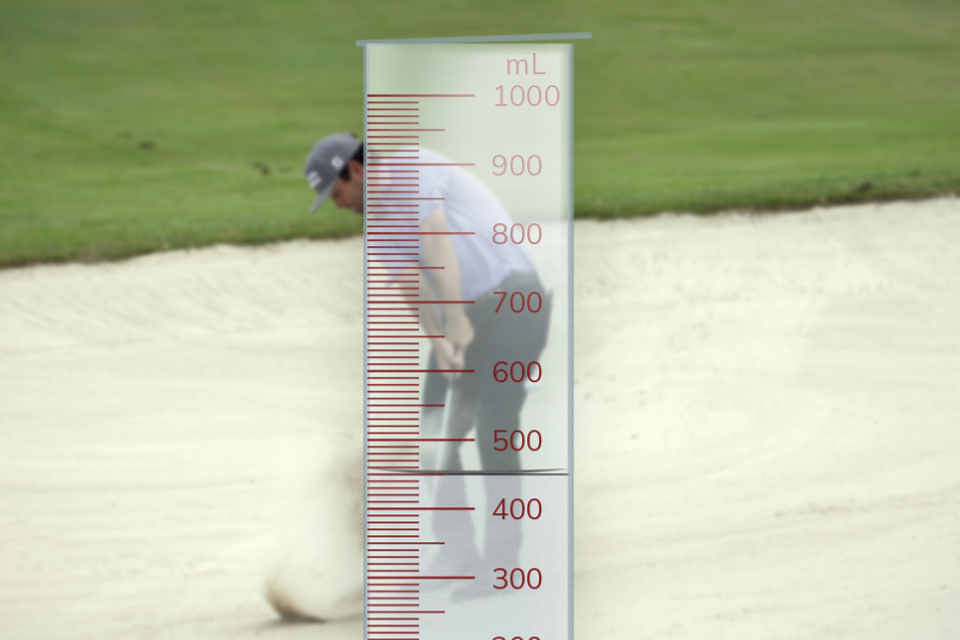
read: **450** mL
